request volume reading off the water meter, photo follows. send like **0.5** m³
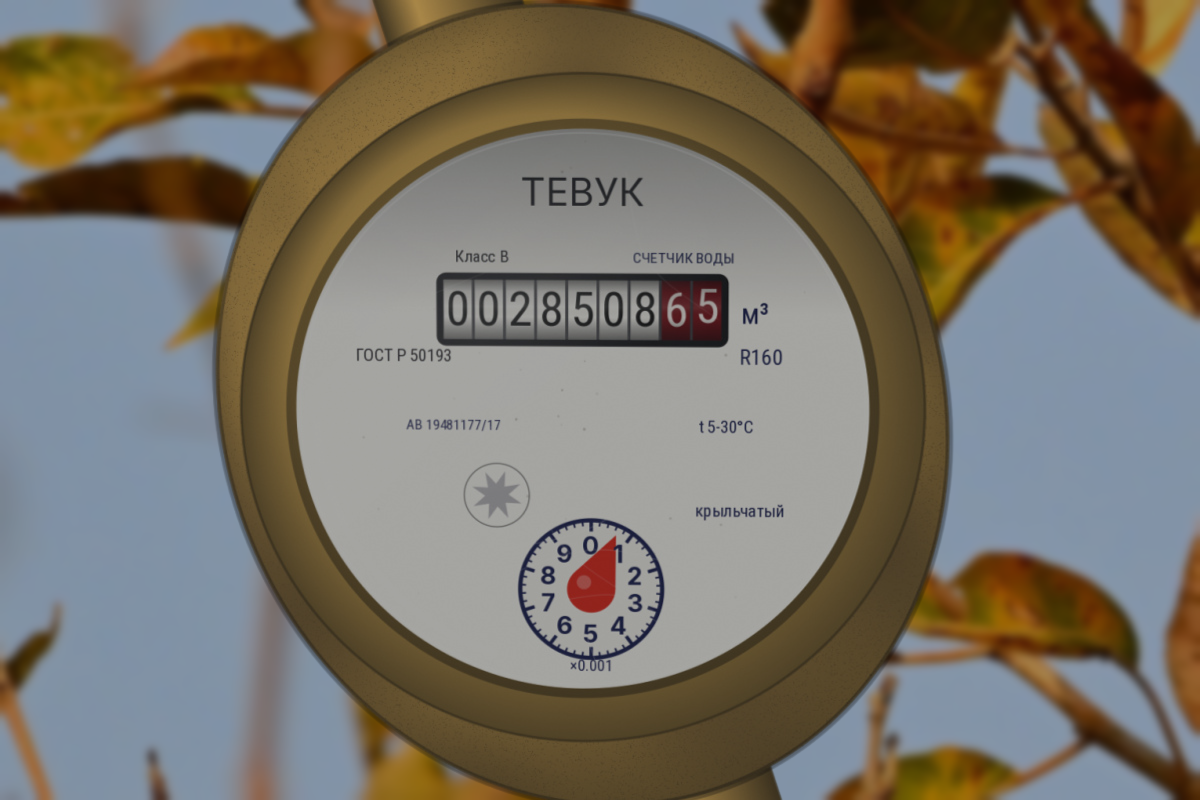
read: **28508.650** m³
